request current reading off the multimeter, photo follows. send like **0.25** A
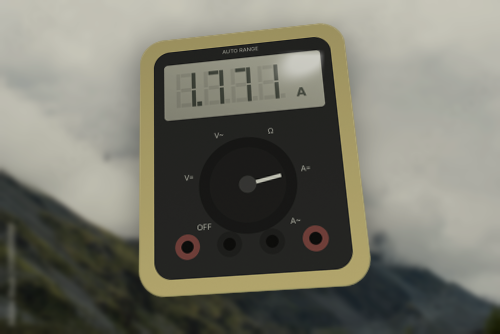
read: **1.771** A
